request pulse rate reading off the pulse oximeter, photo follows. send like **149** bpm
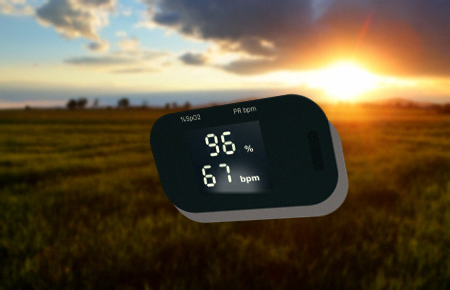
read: **67** bpm
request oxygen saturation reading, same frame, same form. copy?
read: **96** %
